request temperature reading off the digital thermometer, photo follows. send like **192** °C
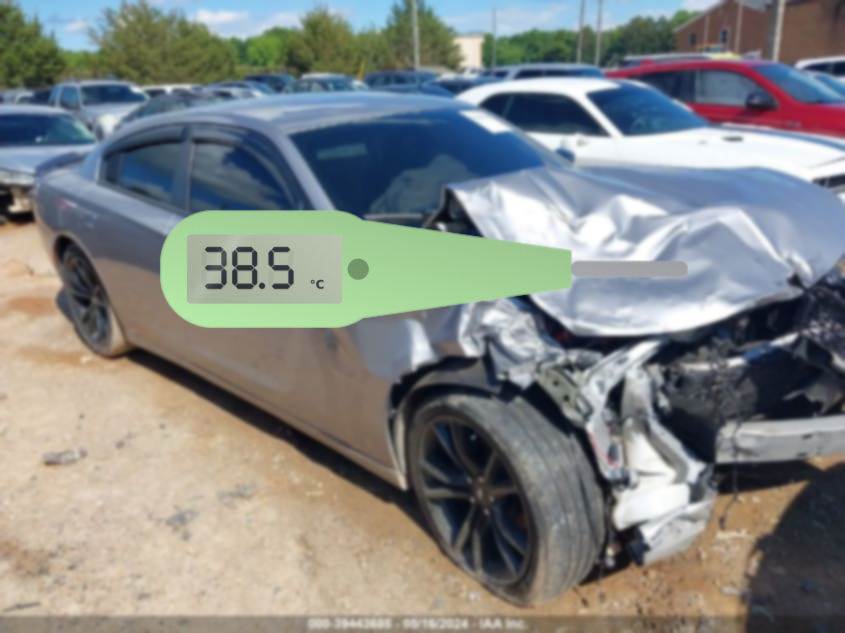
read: **38.5** °C
